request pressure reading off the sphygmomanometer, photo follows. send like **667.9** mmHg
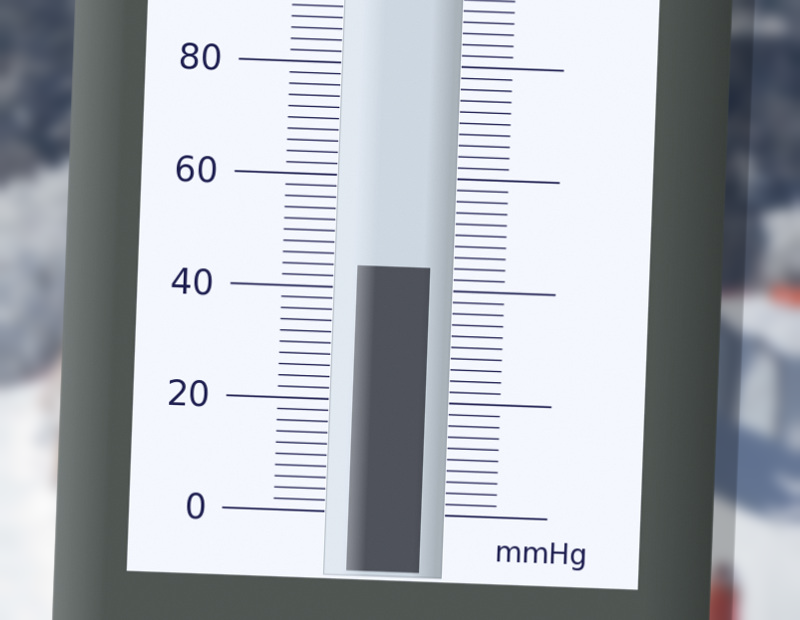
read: **44** mmHg
